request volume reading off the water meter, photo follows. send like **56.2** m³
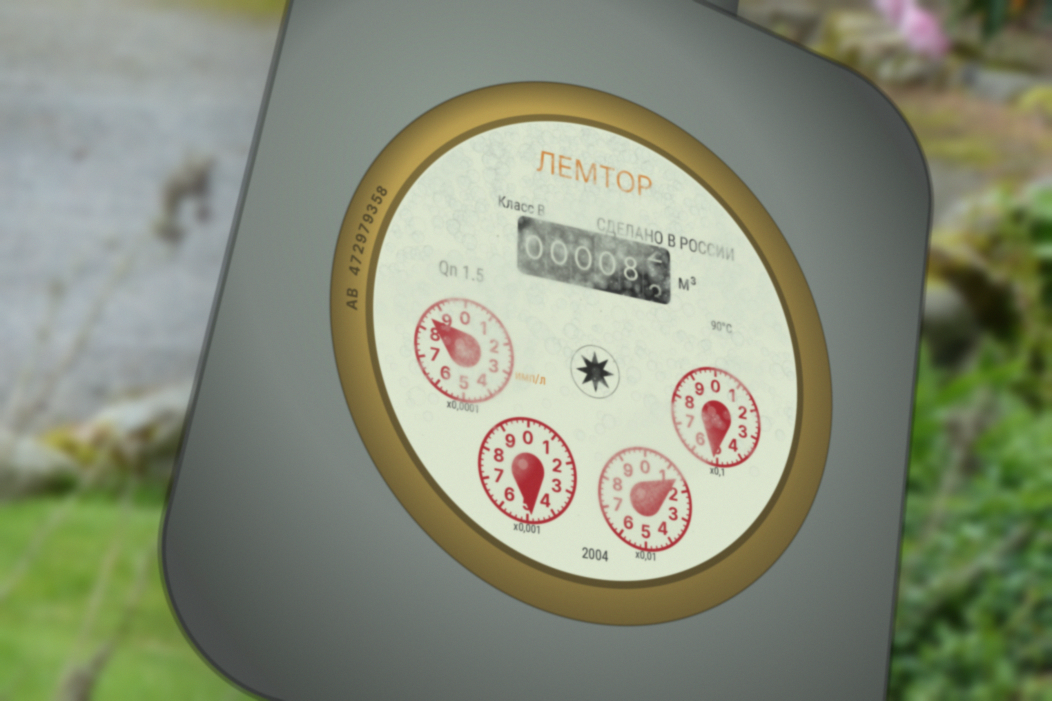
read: **82.5148** m³
